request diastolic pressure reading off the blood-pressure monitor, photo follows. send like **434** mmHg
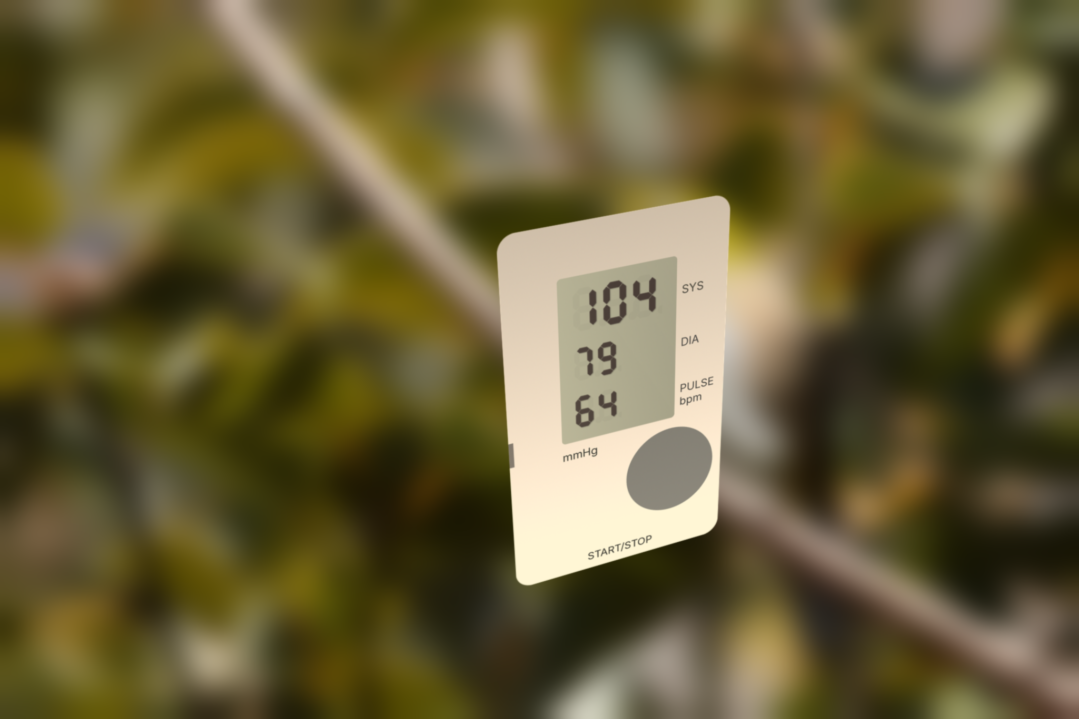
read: **79** mmHg
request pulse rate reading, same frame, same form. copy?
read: **64** bpm
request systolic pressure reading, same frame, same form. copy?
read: **104** mmHg
